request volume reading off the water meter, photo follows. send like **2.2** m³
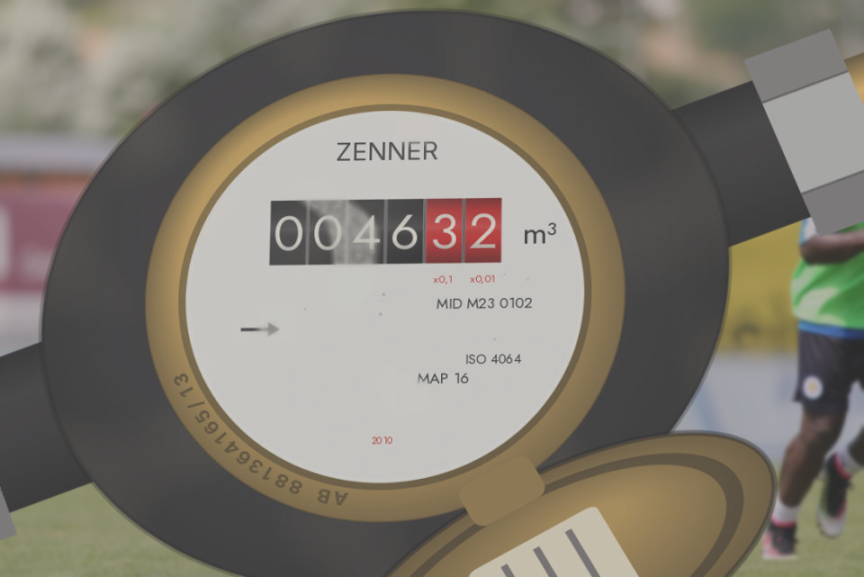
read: **46.32** m³
